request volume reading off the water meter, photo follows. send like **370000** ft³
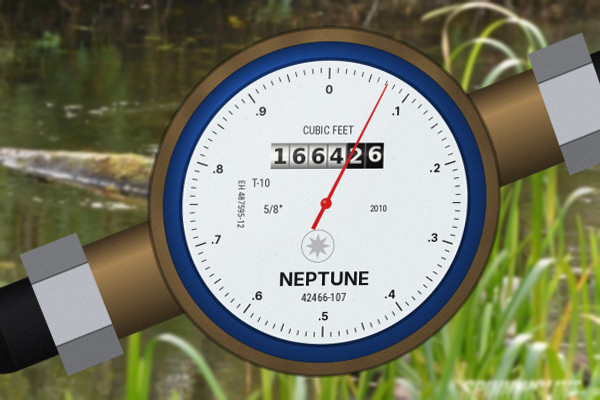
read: **166426.07** ft³
